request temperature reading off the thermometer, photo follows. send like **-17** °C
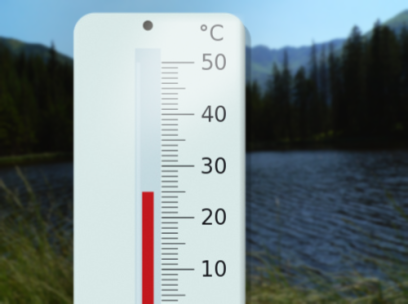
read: **25** °C
